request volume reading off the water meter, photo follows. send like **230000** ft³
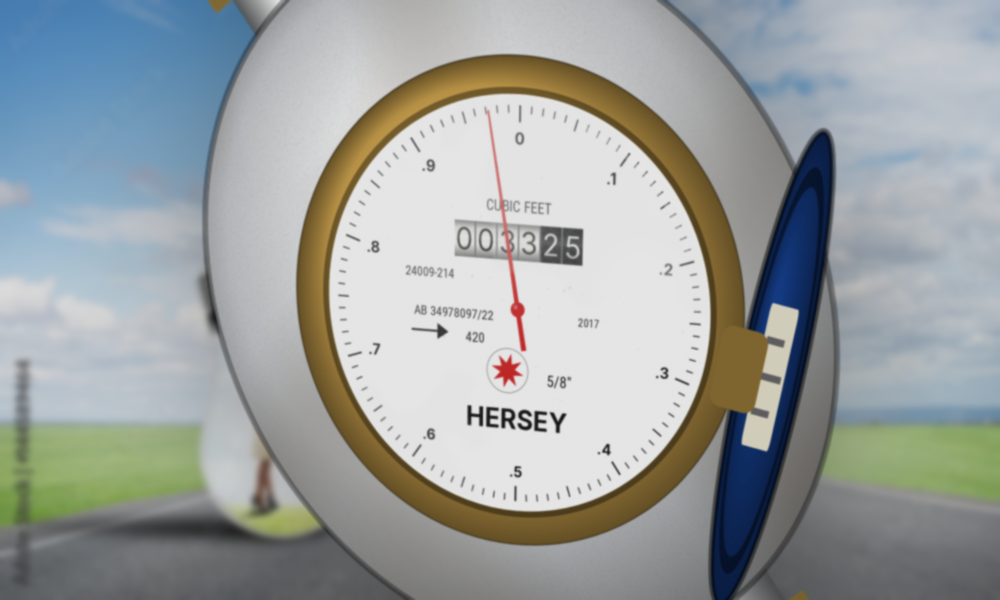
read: **3324.97** ft³
